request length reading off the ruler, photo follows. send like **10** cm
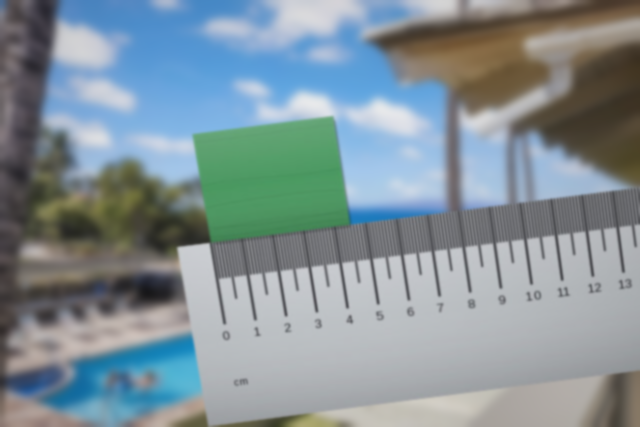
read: **4.5** cm
